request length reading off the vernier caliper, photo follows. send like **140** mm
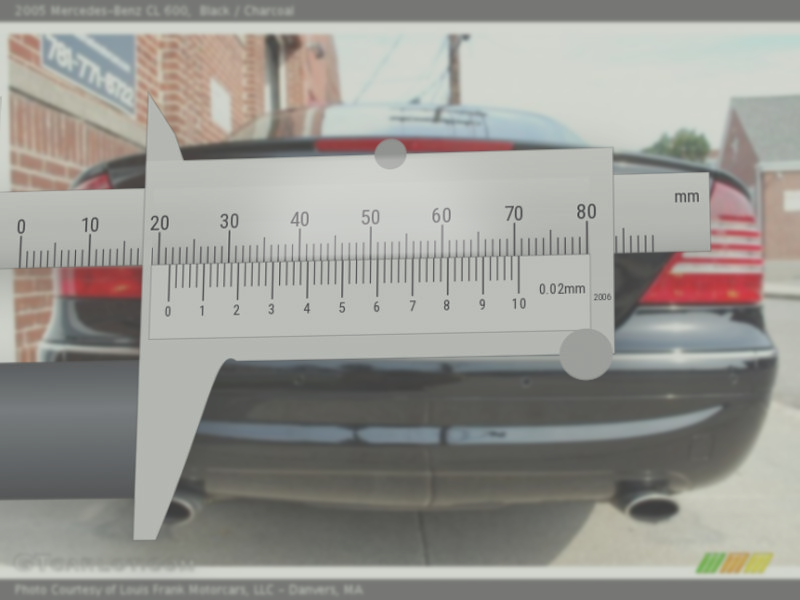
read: **21.6** mm
